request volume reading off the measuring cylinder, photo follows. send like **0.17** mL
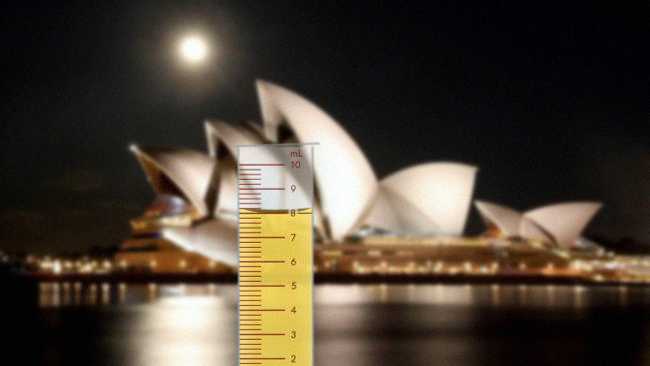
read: **8** mL
